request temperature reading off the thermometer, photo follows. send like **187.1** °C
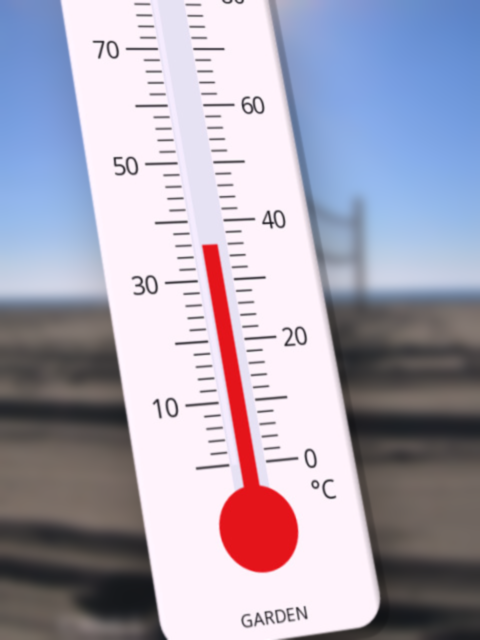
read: **36** °C
